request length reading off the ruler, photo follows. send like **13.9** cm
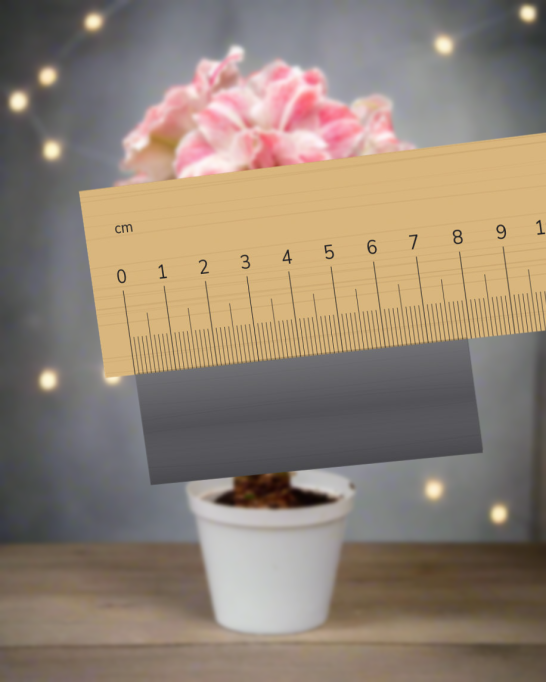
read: **7.9** cm
